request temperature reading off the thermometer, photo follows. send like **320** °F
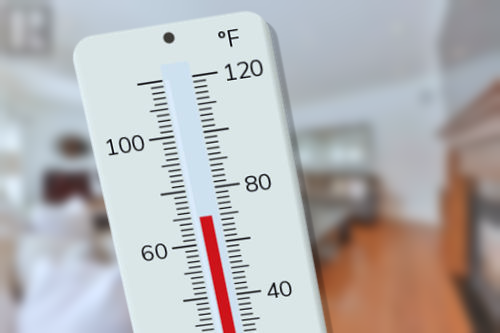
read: **70** °F
